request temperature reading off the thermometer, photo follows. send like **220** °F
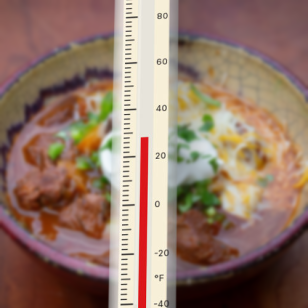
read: **28** °F
